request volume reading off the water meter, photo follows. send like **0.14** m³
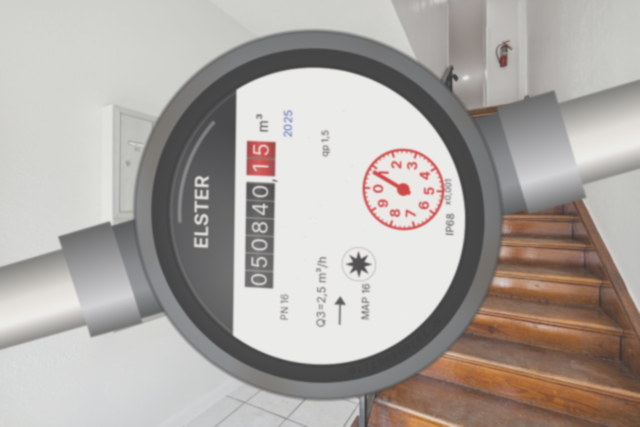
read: **50840.150** m³
